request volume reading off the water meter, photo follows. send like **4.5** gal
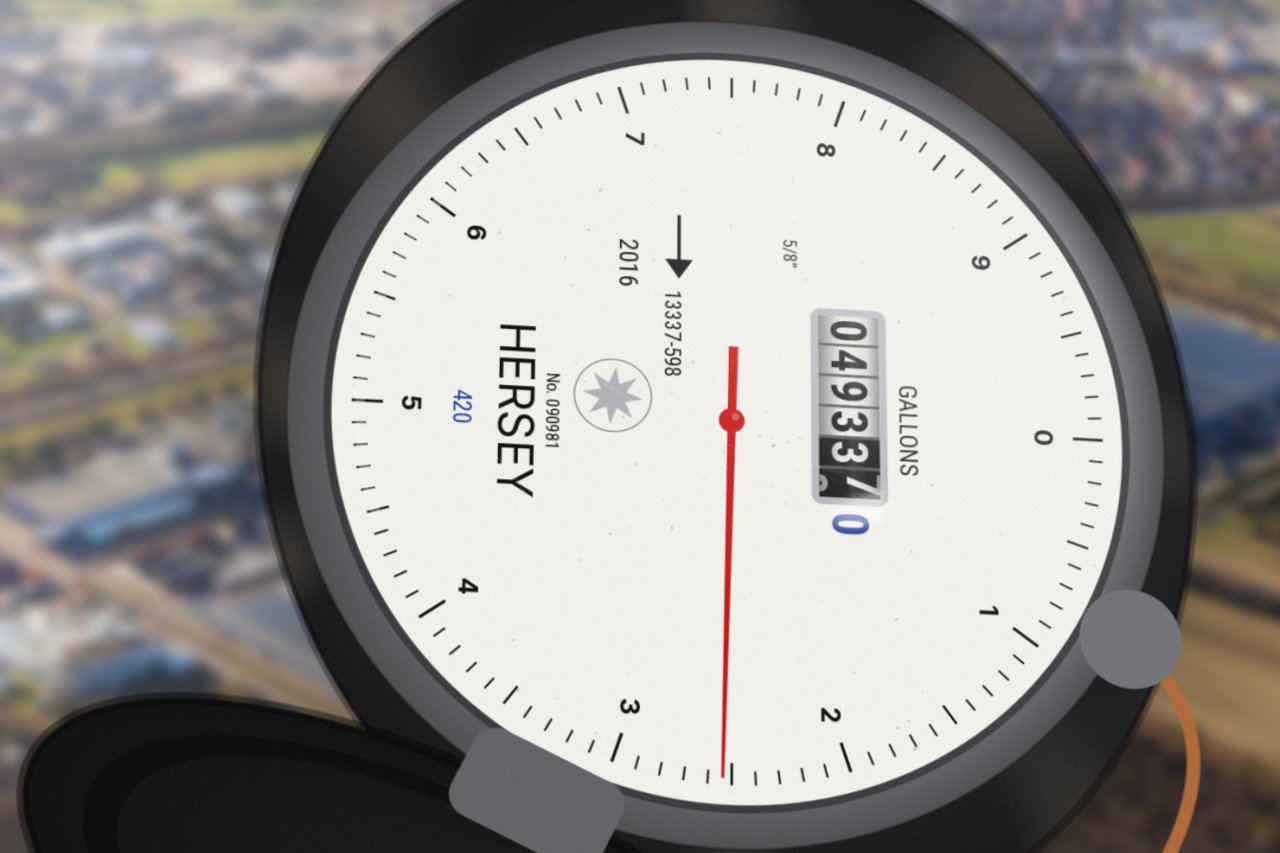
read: **493372.5** gal
